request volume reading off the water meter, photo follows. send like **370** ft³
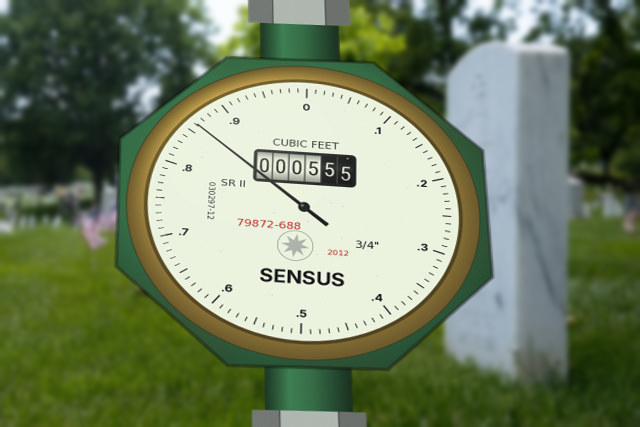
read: **554.86** ft³
